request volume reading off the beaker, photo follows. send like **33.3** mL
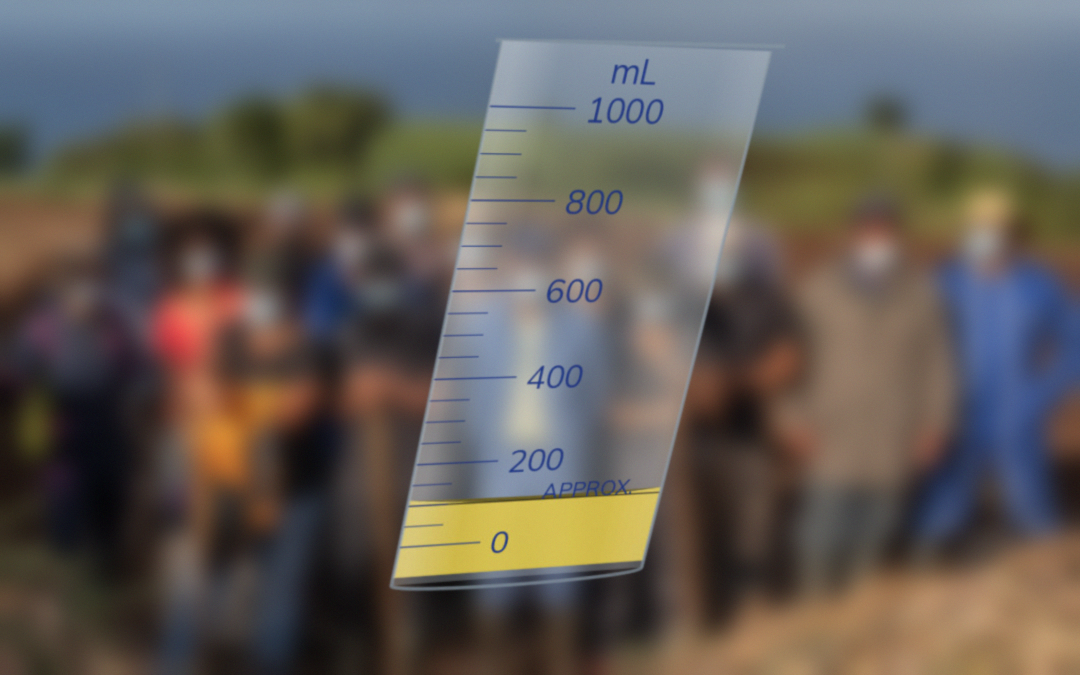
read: **100** mL
